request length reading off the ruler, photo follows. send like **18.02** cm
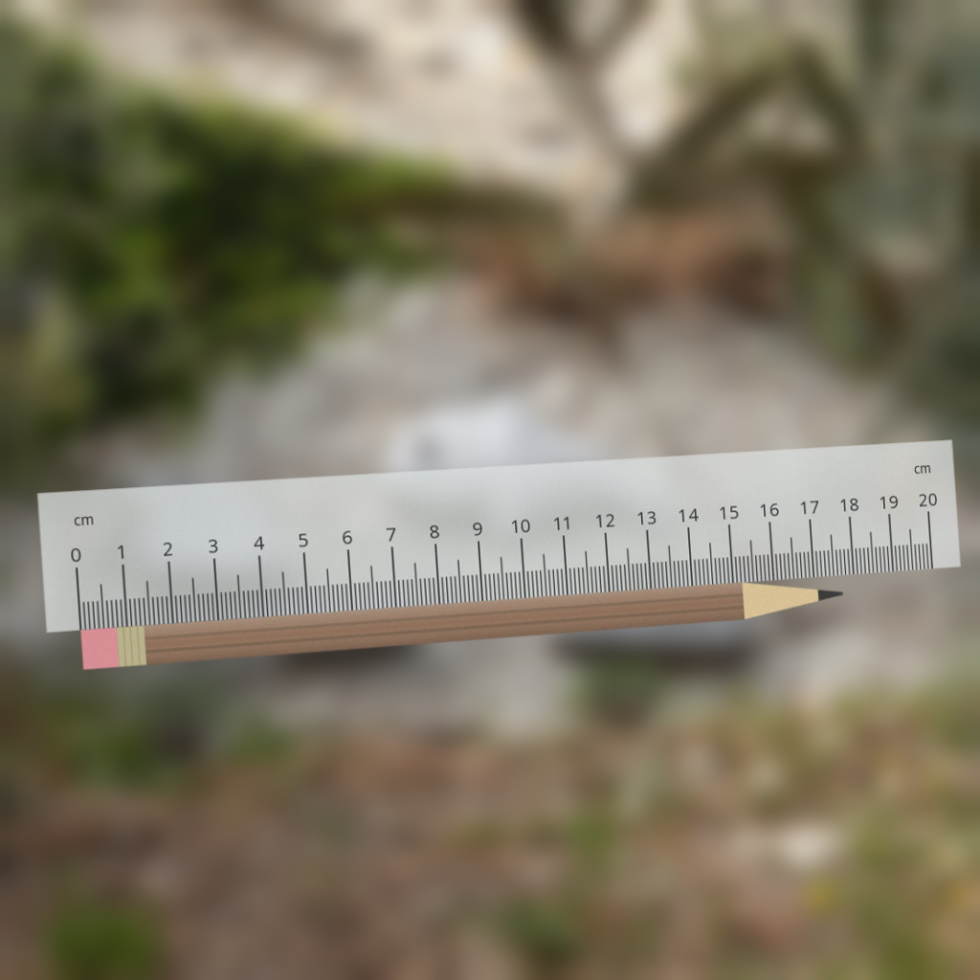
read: **17.7** cm
